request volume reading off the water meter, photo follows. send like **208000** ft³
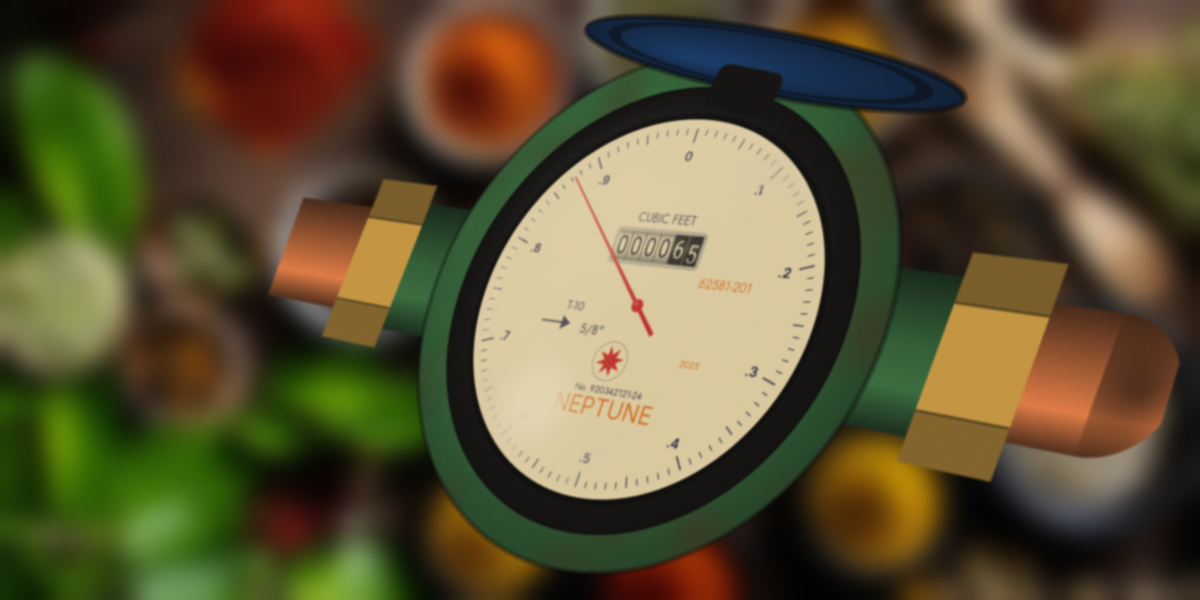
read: **64.87** ft³
